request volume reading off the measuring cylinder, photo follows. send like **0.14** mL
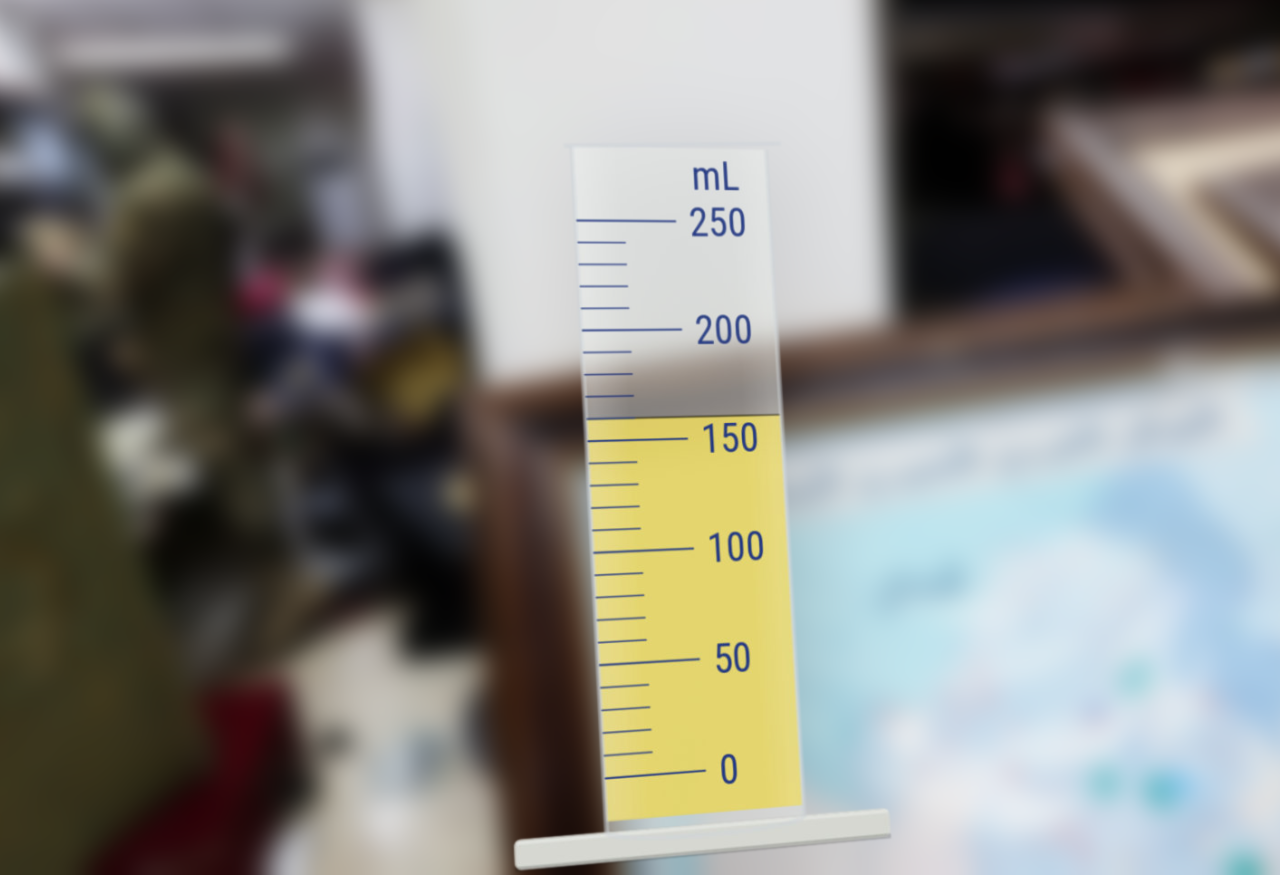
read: **160** mL
